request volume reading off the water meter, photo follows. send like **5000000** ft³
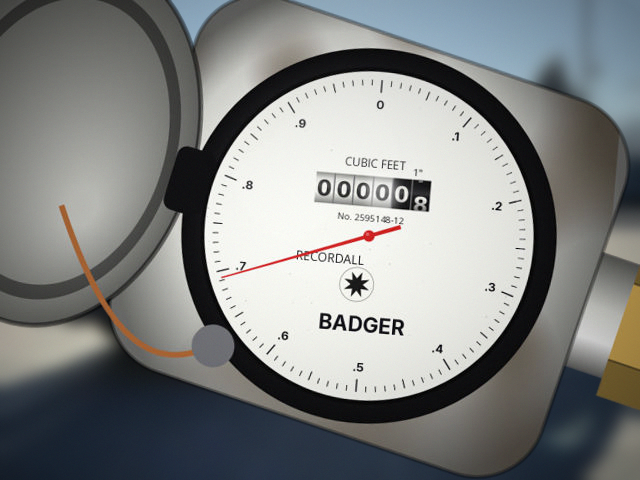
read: **7.69** ft³
